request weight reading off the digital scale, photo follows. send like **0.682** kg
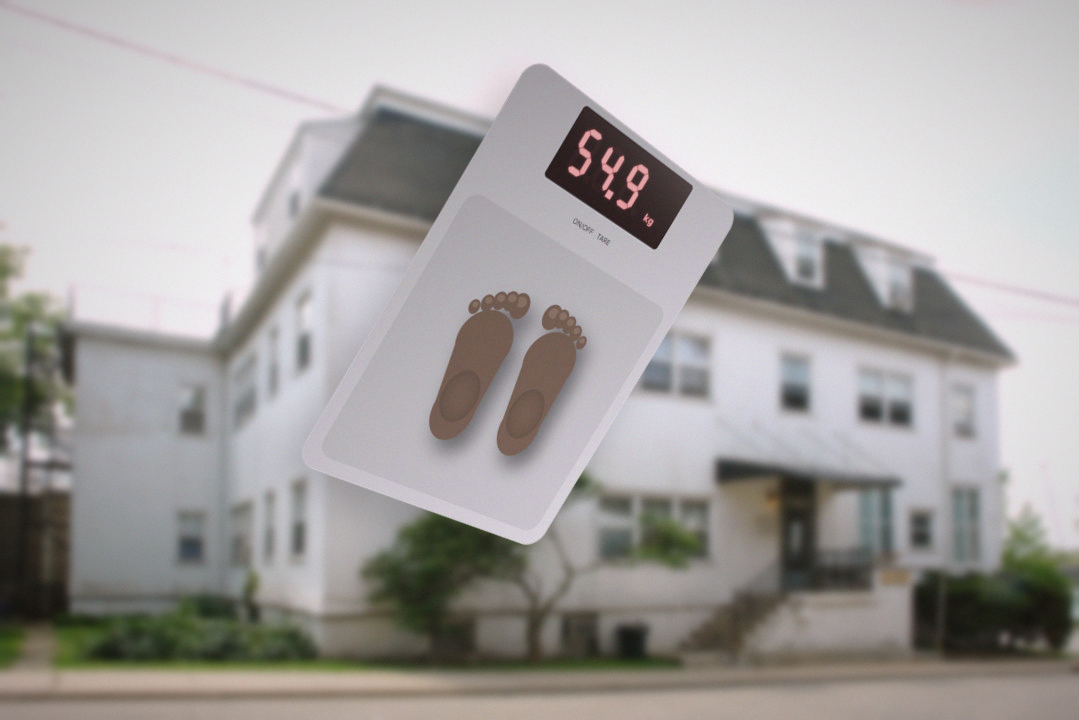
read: **54.9** kg
